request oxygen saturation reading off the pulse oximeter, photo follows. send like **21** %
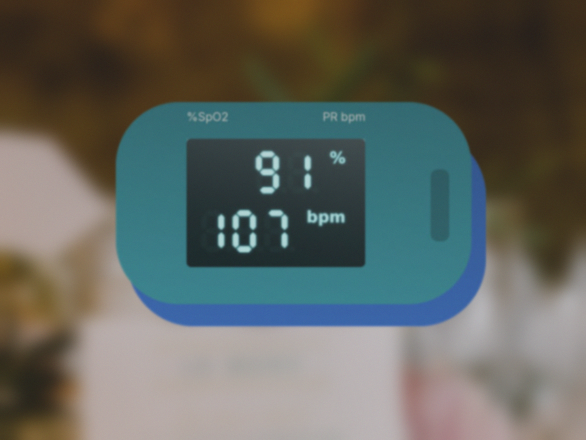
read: **91** %
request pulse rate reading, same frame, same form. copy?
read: **107** bpm
